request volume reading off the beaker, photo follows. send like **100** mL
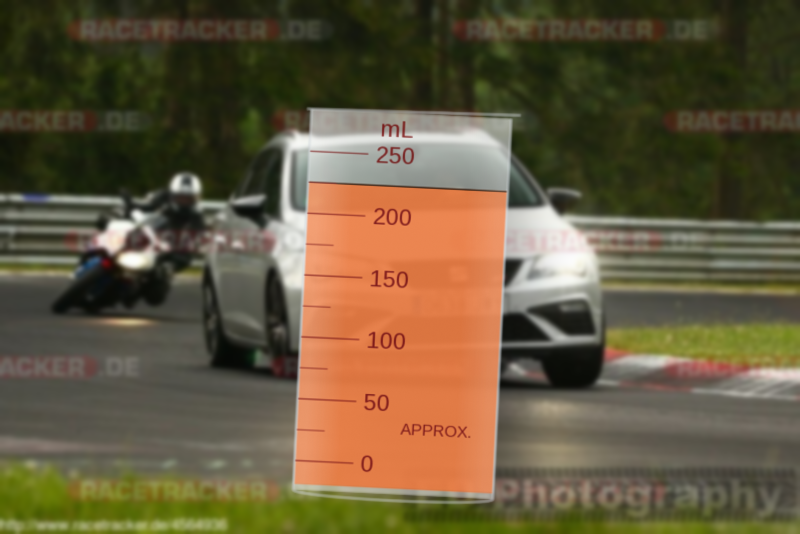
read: **225** mL
